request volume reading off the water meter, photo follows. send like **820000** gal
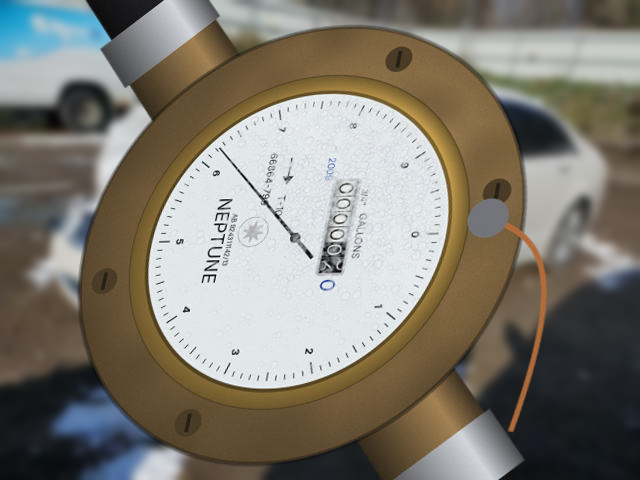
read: **56.2** gal
